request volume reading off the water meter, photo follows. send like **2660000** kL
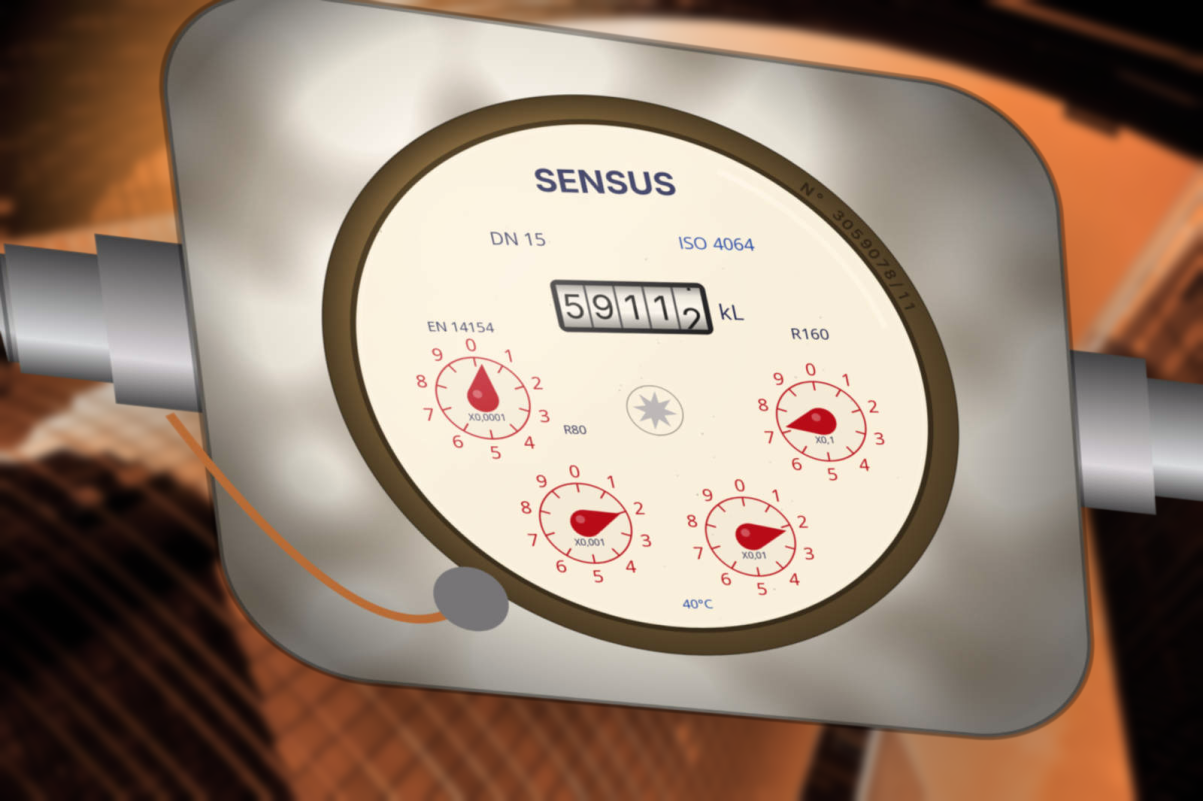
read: **59111.7220** kL
